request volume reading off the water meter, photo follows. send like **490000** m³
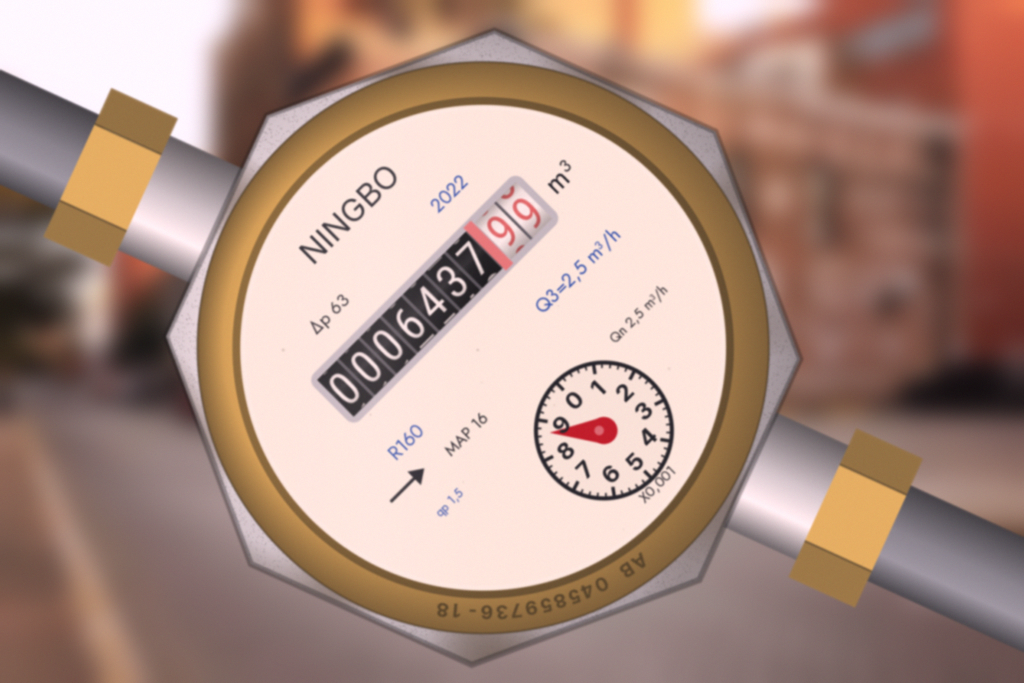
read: **6437.988** m³
